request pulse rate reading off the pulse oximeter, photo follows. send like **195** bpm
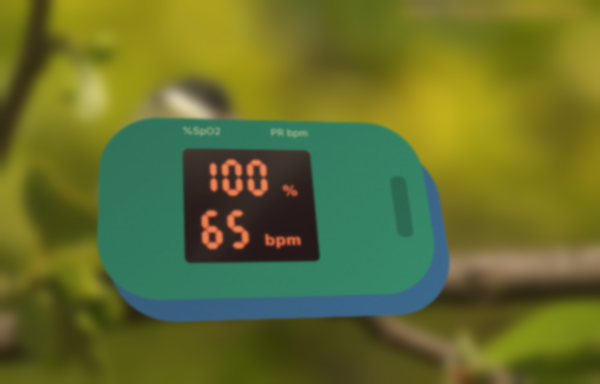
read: **65** bpm
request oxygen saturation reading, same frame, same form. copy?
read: **100** %
